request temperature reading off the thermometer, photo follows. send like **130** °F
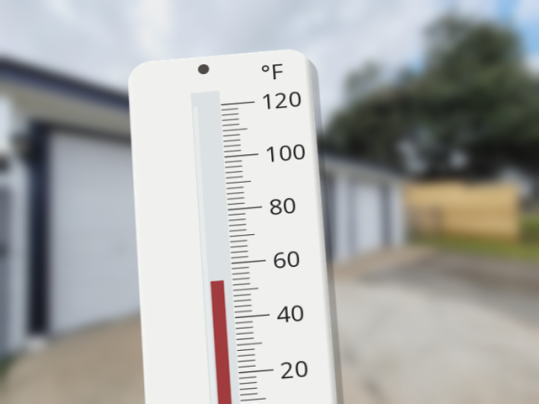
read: **54** °F
